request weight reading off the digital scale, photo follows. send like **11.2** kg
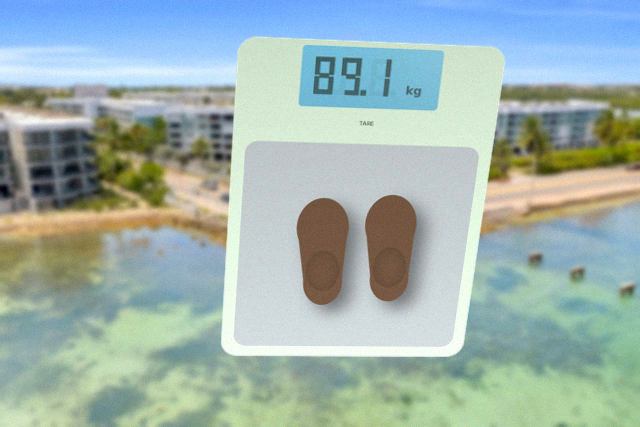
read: **89.1** kg
